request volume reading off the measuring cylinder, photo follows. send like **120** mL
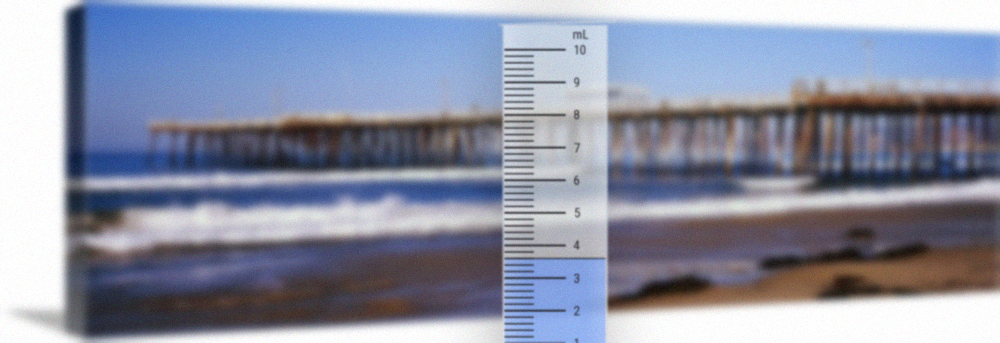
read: **3.6** mL
